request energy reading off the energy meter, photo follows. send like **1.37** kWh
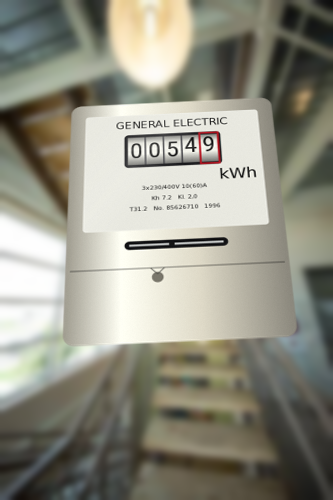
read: **54.9** kWh
